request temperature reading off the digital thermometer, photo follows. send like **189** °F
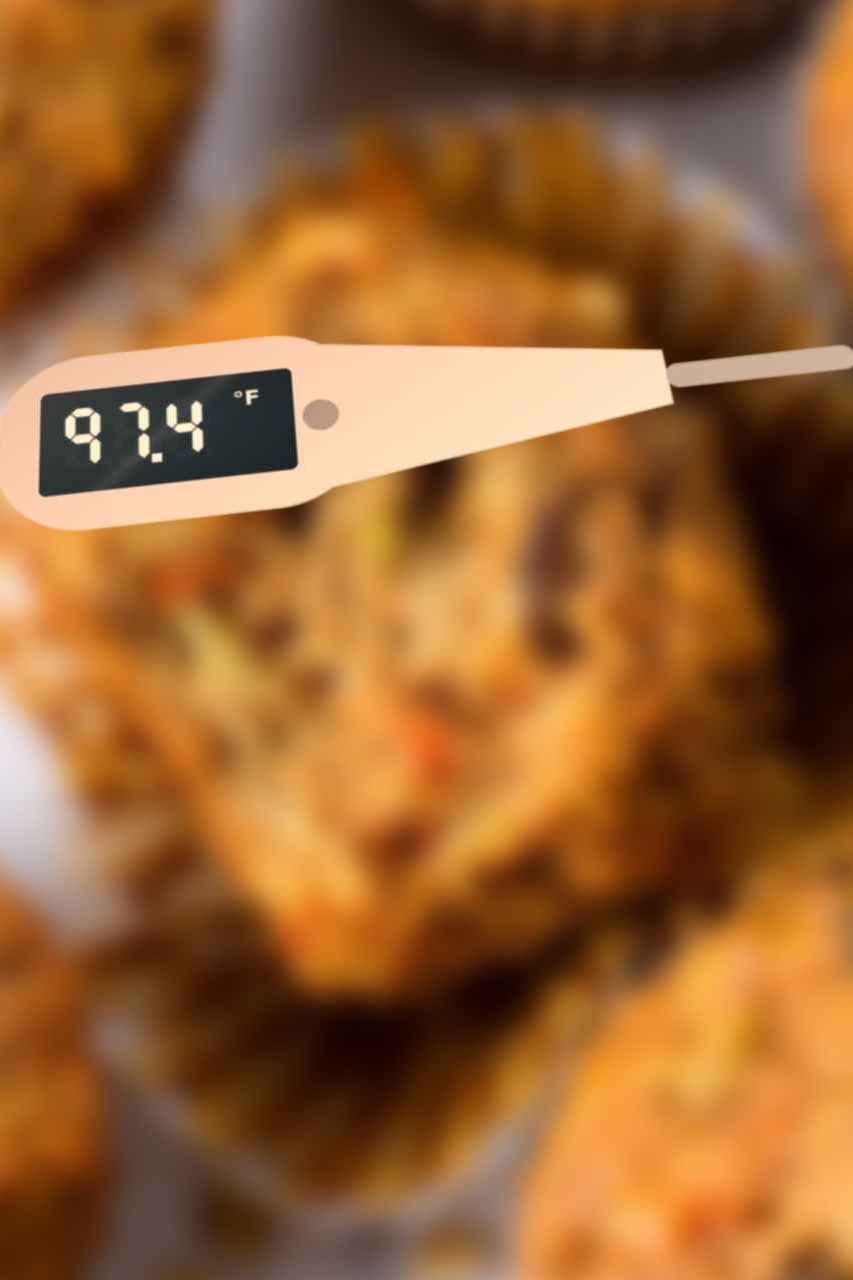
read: **97.4** °F
